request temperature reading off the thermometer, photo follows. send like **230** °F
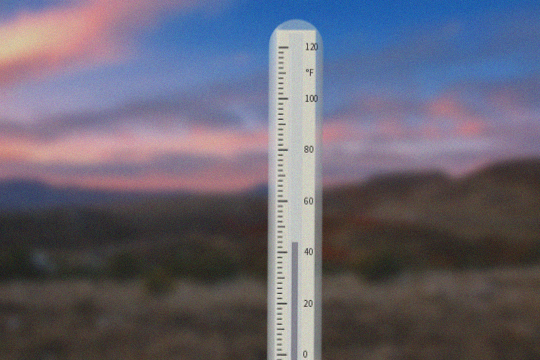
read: **44** °F
